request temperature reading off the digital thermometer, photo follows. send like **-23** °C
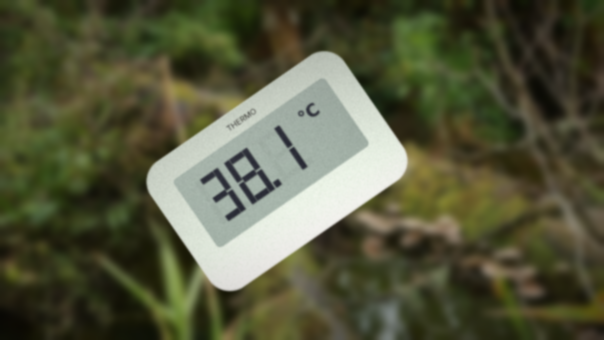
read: **38.1** °C
